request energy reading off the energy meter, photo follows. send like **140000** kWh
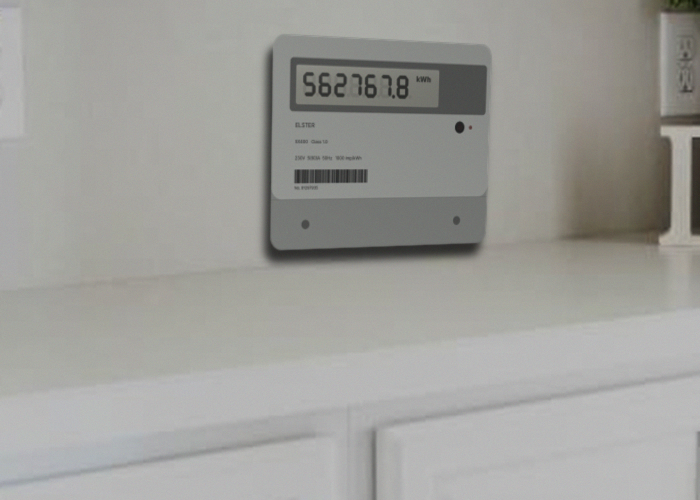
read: **562767.8** kWh
